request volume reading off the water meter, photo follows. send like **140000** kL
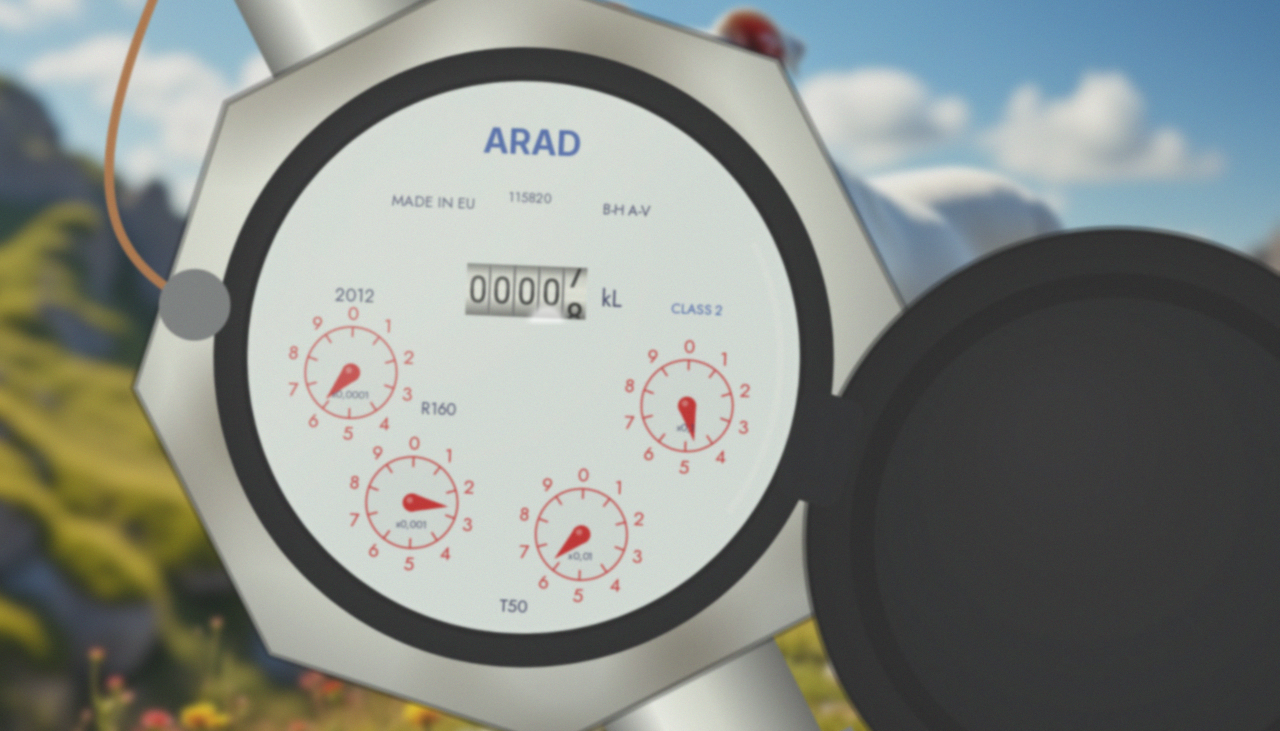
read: **7.4626** kL
